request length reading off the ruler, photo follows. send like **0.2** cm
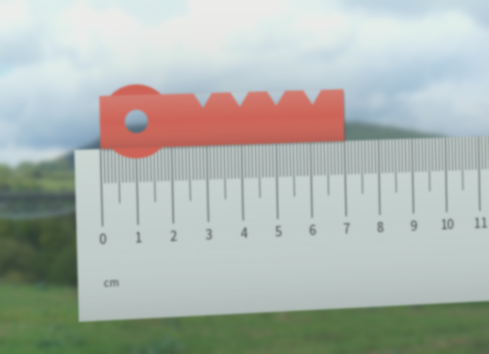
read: **7** cm
